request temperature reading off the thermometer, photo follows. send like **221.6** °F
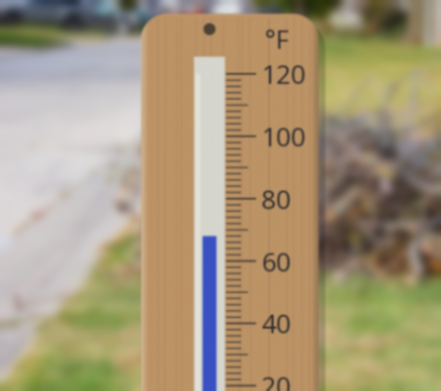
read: **68** °F
